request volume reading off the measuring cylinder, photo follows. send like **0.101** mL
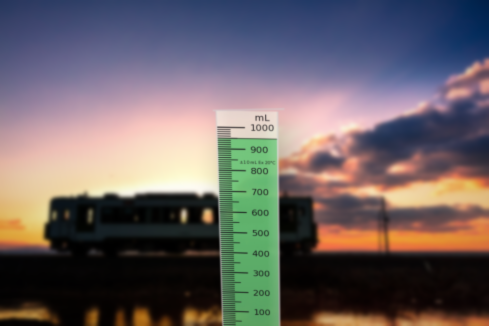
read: **950** mL
